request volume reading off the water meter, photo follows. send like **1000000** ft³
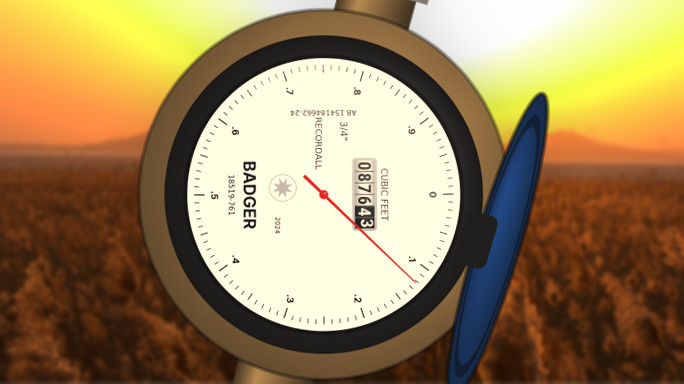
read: **87643.12** ft³
